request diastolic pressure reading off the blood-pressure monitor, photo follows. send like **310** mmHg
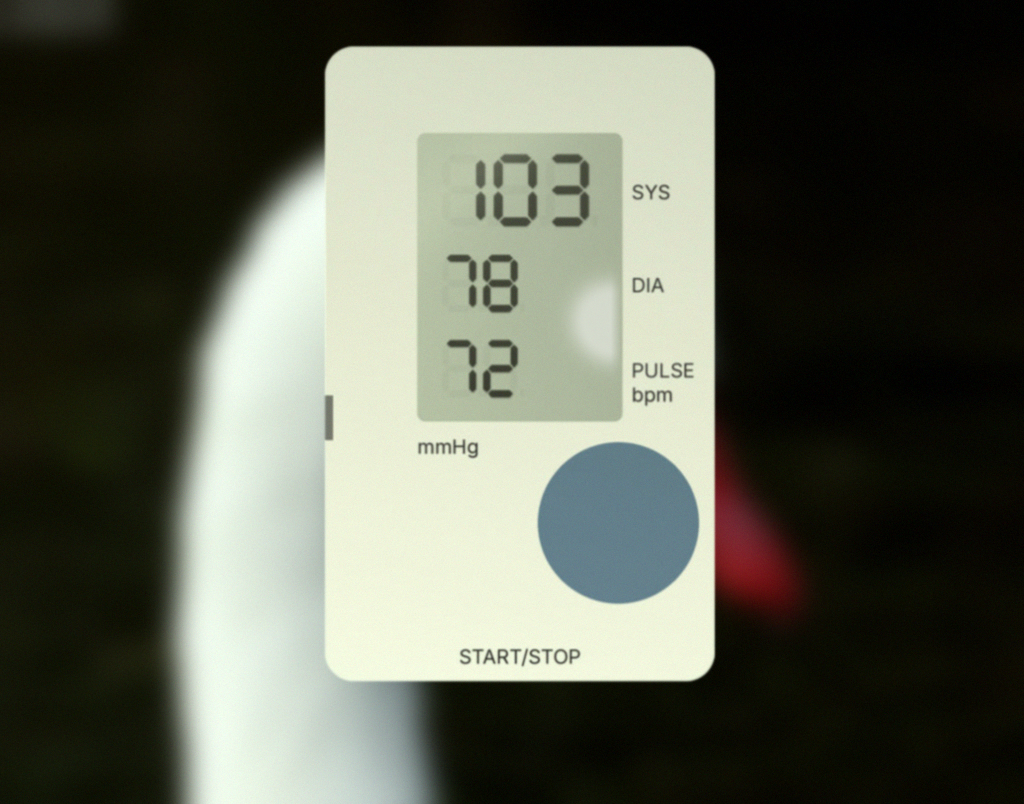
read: **78** mmHg
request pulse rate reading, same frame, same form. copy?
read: **72** bpm
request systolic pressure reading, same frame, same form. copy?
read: **103** mmHg
